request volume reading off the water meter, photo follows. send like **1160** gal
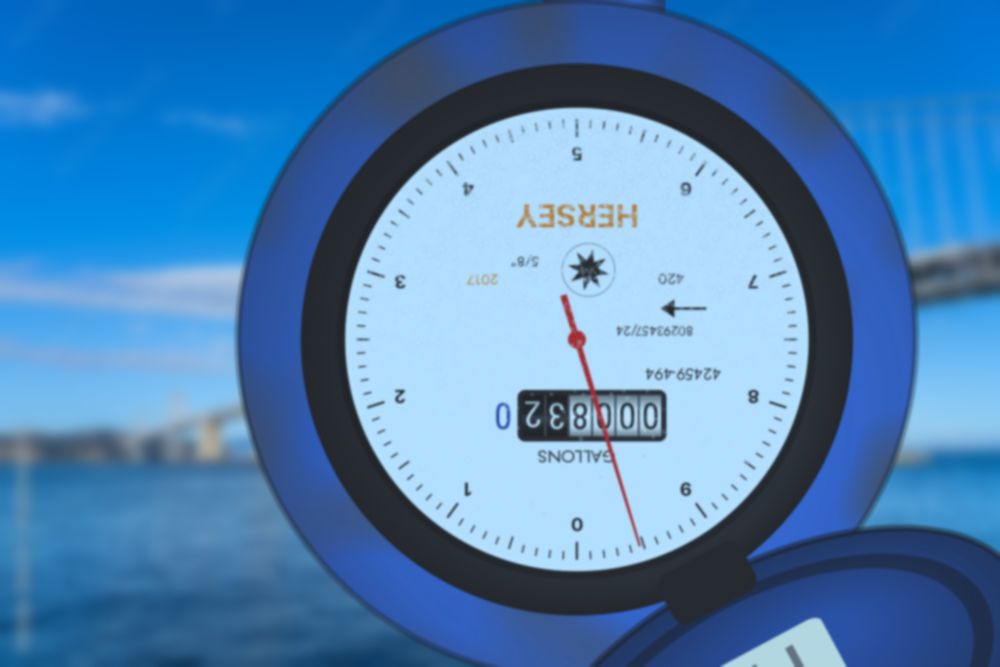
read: **8319.5** gal
